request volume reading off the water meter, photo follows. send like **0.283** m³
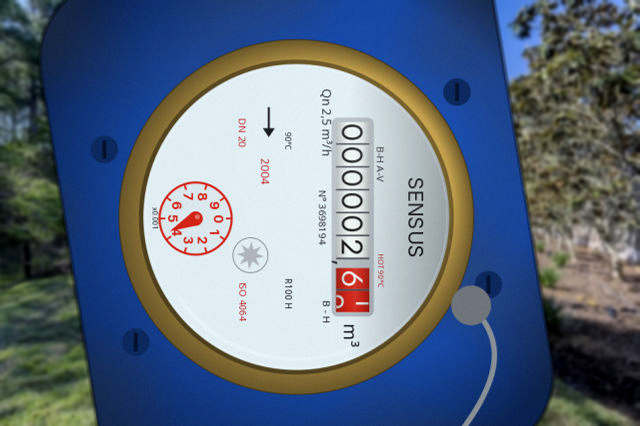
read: **2.614** m³
